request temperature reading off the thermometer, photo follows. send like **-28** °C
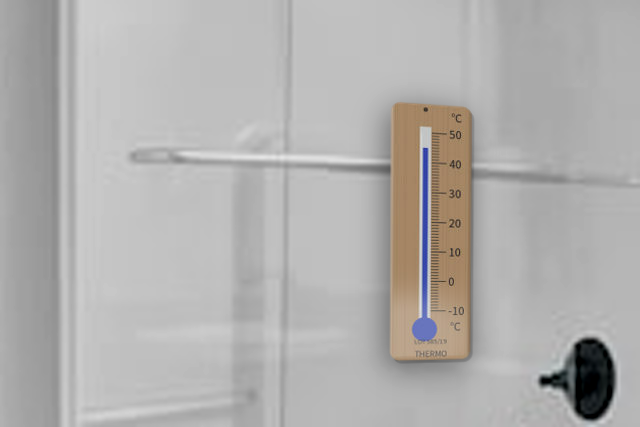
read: **45** °C
